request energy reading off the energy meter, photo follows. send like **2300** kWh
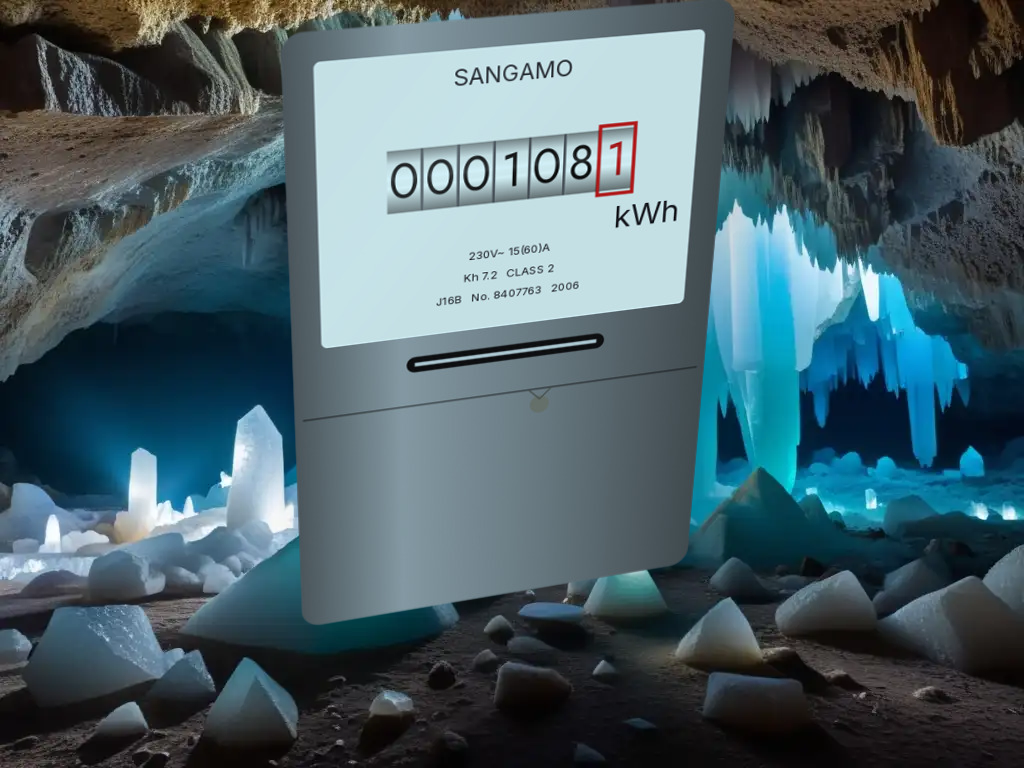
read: **108.1** kWh
